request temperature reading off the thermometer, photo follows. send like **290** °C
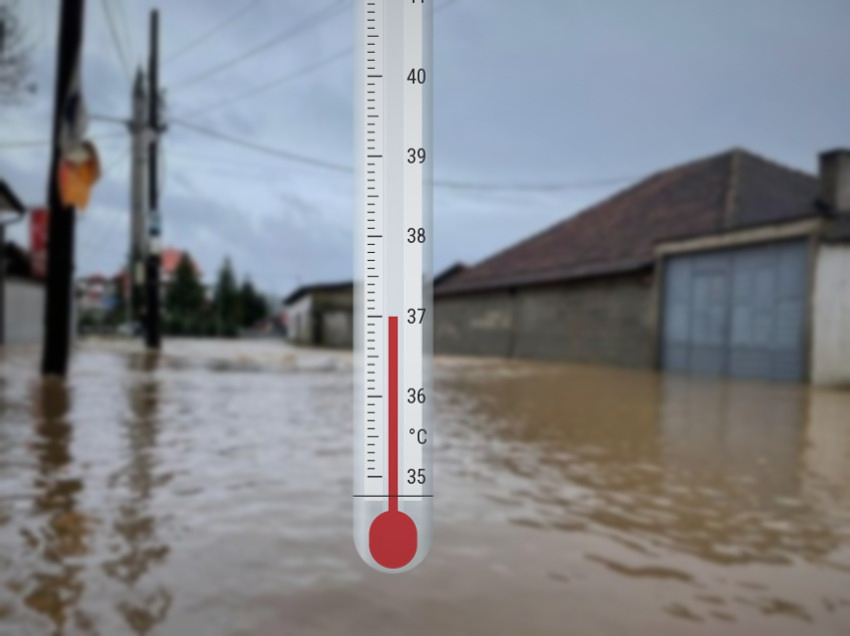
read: **37** °C
